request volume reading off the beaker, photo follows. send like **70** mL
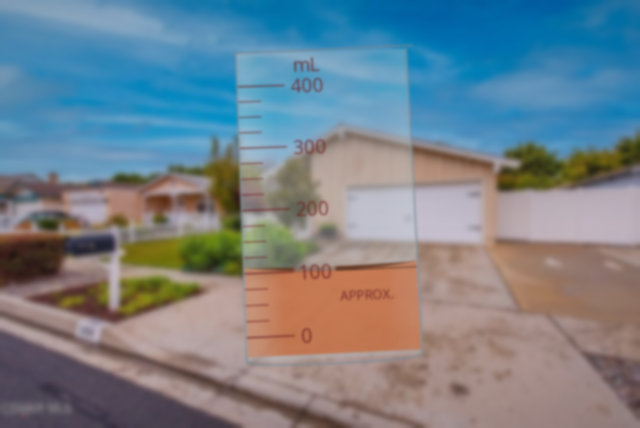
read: **100** mL
